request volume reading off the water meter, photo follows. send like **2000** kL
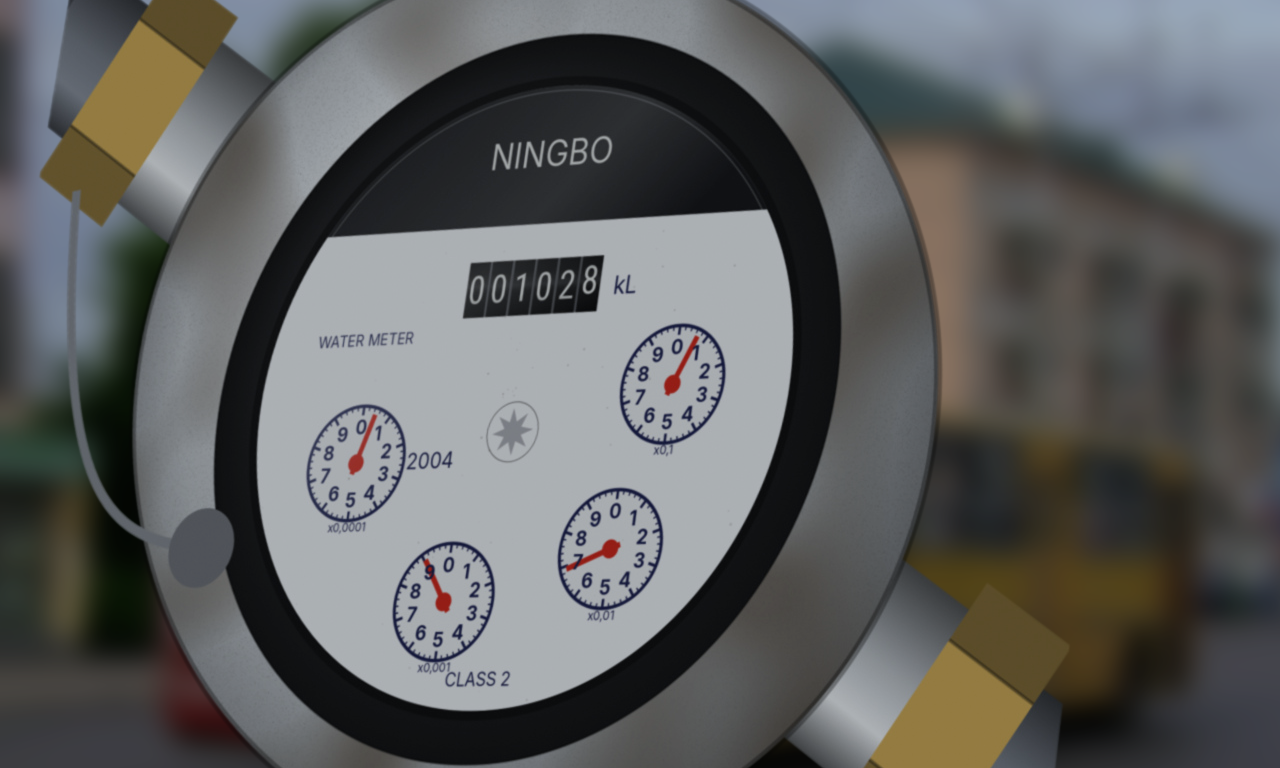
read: **1028.0690** kL
